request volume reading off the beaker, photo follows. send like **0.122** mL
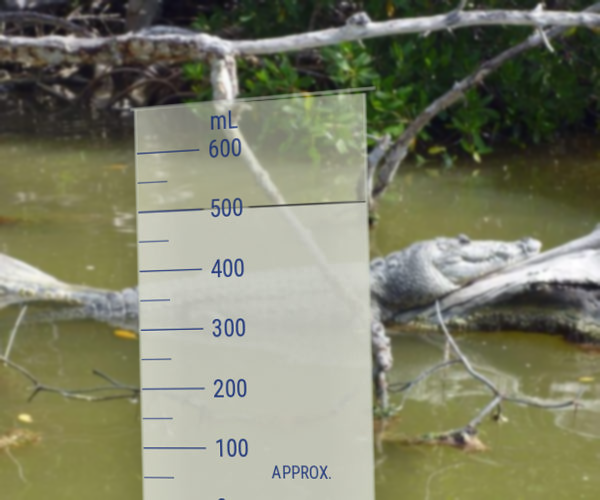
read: **500** mL
